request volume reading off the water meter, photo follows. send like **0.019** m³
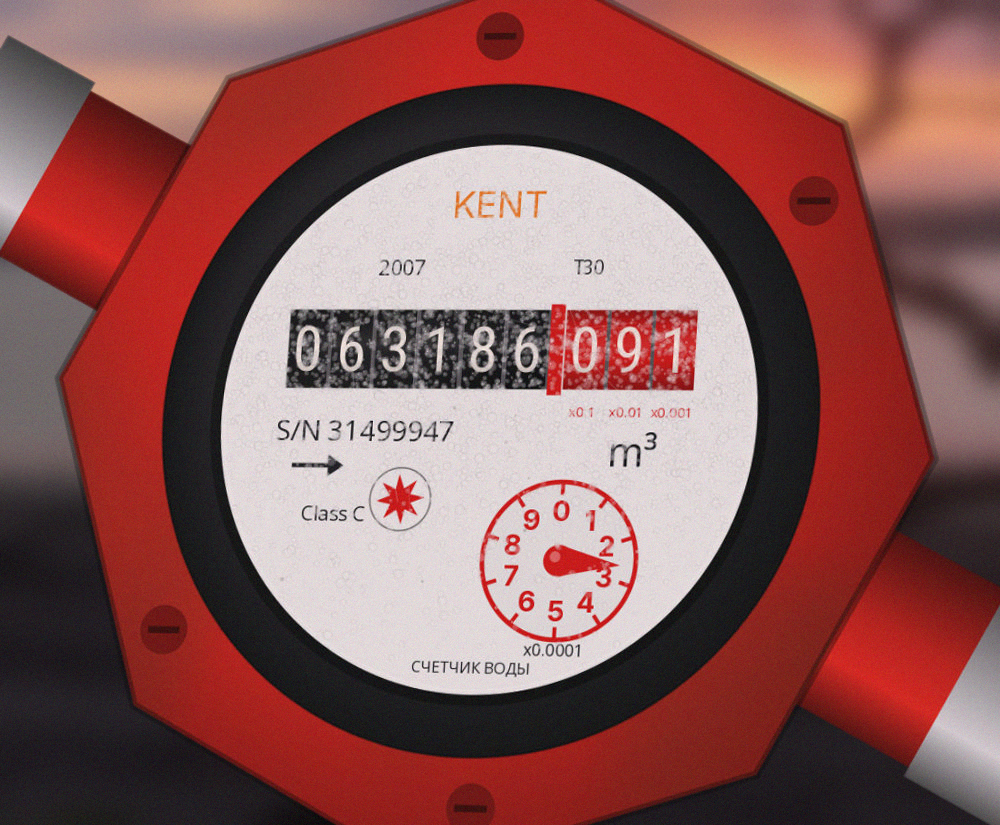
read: **63186.0912** m³
